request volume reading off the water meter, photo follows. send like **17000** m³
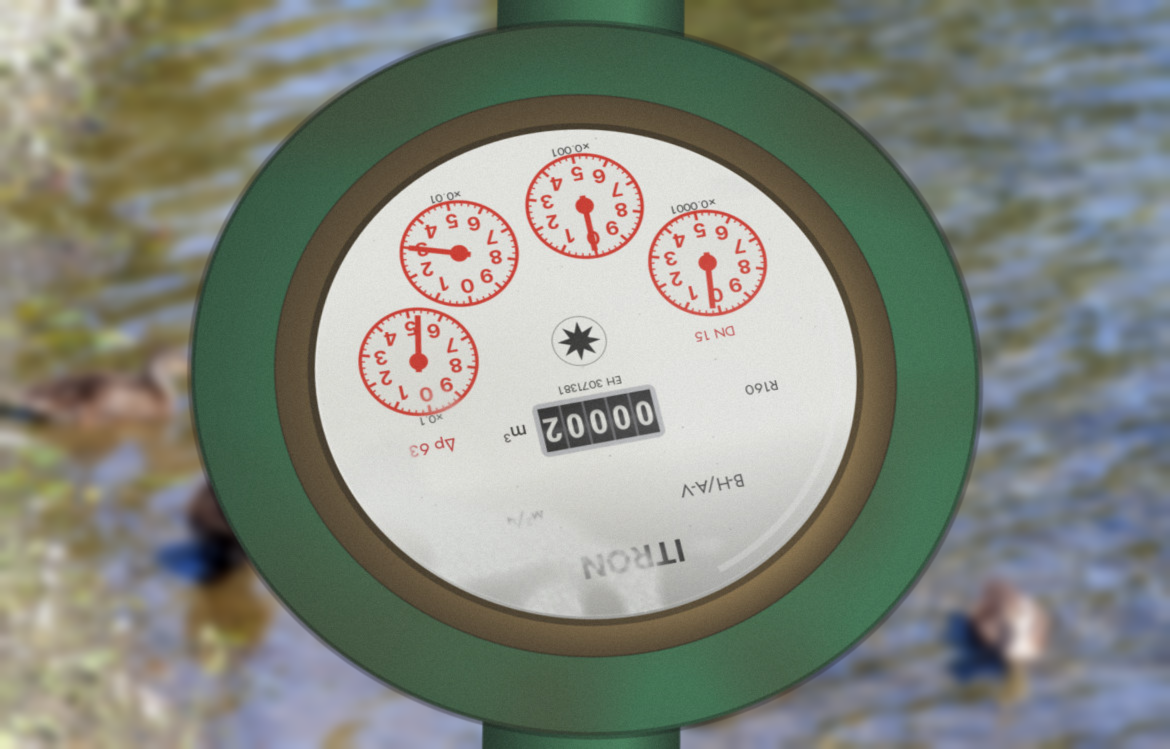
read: **2.5300** m³
